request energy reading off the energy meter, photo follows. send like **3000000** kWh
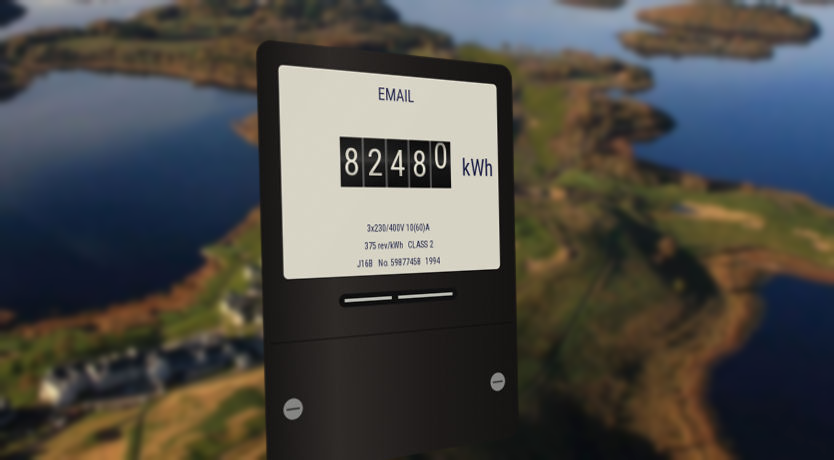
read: **82480** kWh
